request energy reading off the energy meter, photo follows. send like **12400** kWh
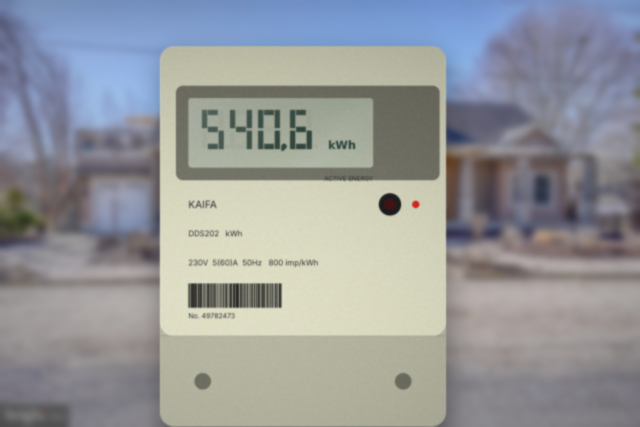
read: **540.6** kWh
